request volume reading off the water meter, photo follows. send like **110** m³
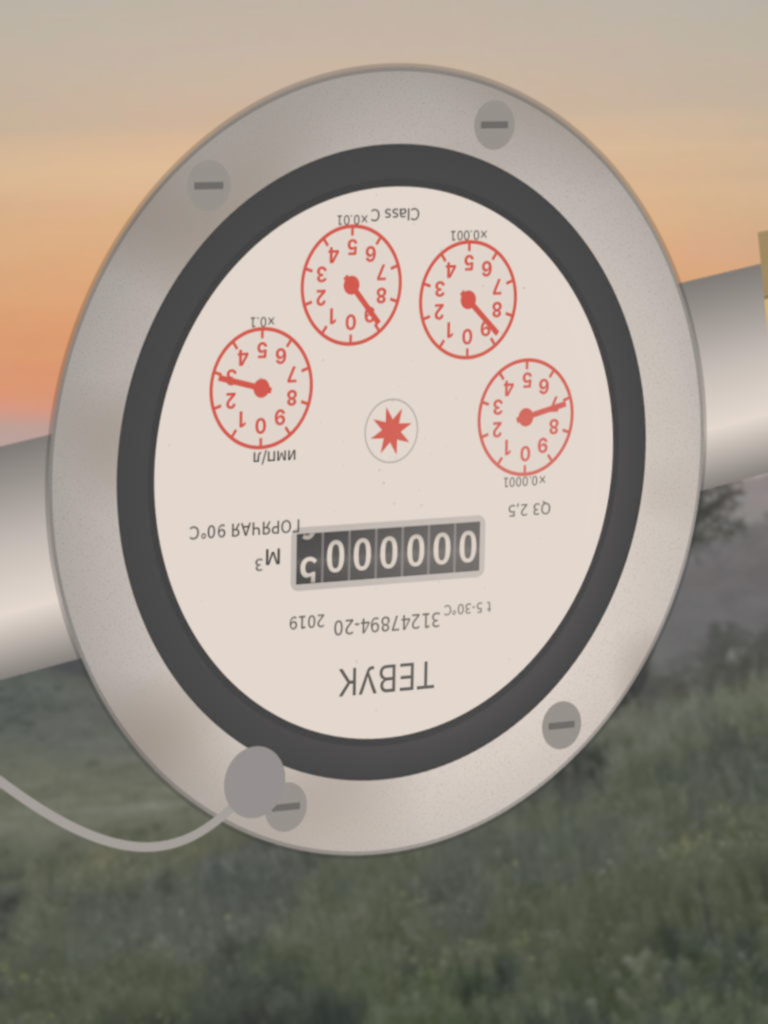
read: **5.2887** m³
